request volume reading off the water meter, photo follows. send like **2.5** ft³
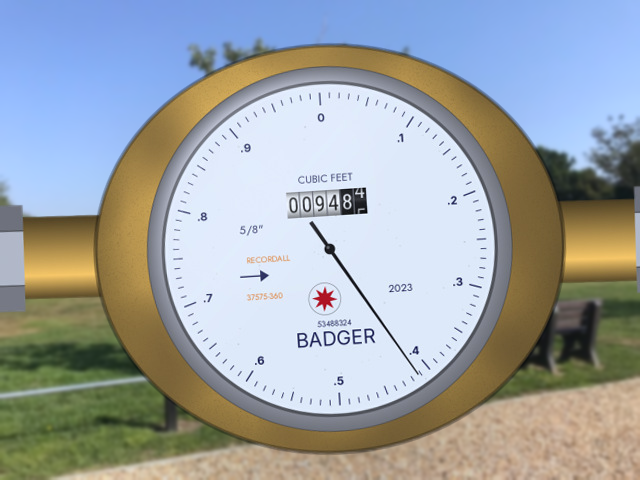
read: **9484.41** ft³
